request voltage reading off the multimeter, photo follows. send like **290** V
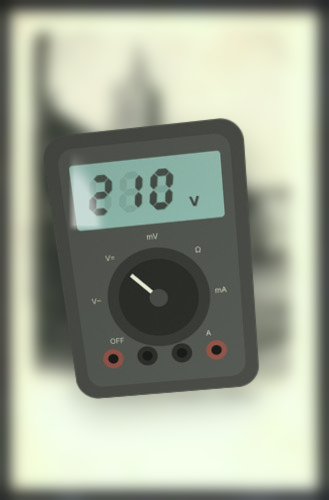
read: **210** V
